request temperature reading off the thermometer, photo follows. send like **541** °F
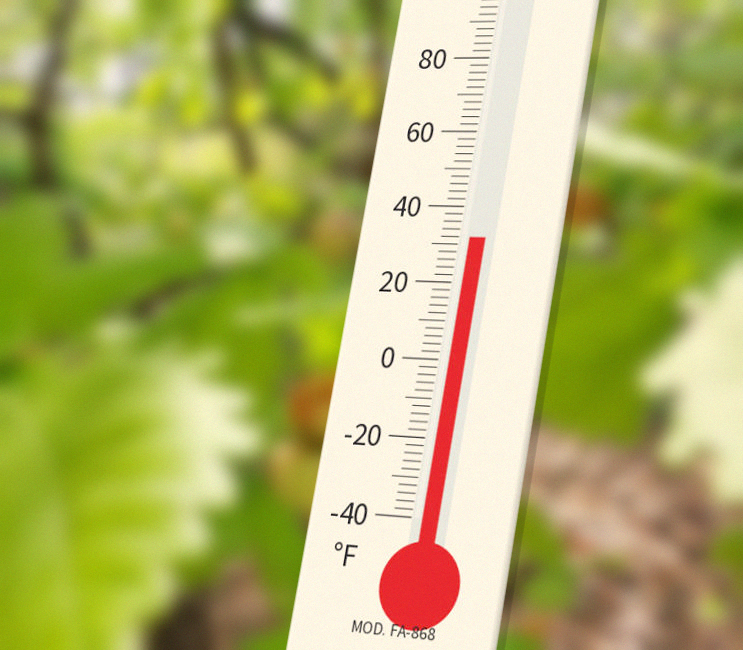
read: **32** °F
